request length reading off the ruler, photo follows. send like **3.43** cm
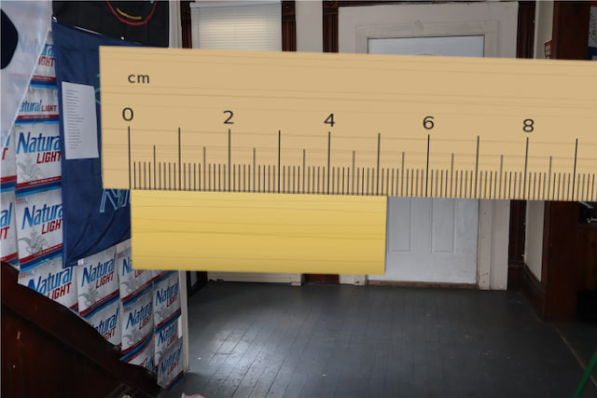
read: **5.2** cm
